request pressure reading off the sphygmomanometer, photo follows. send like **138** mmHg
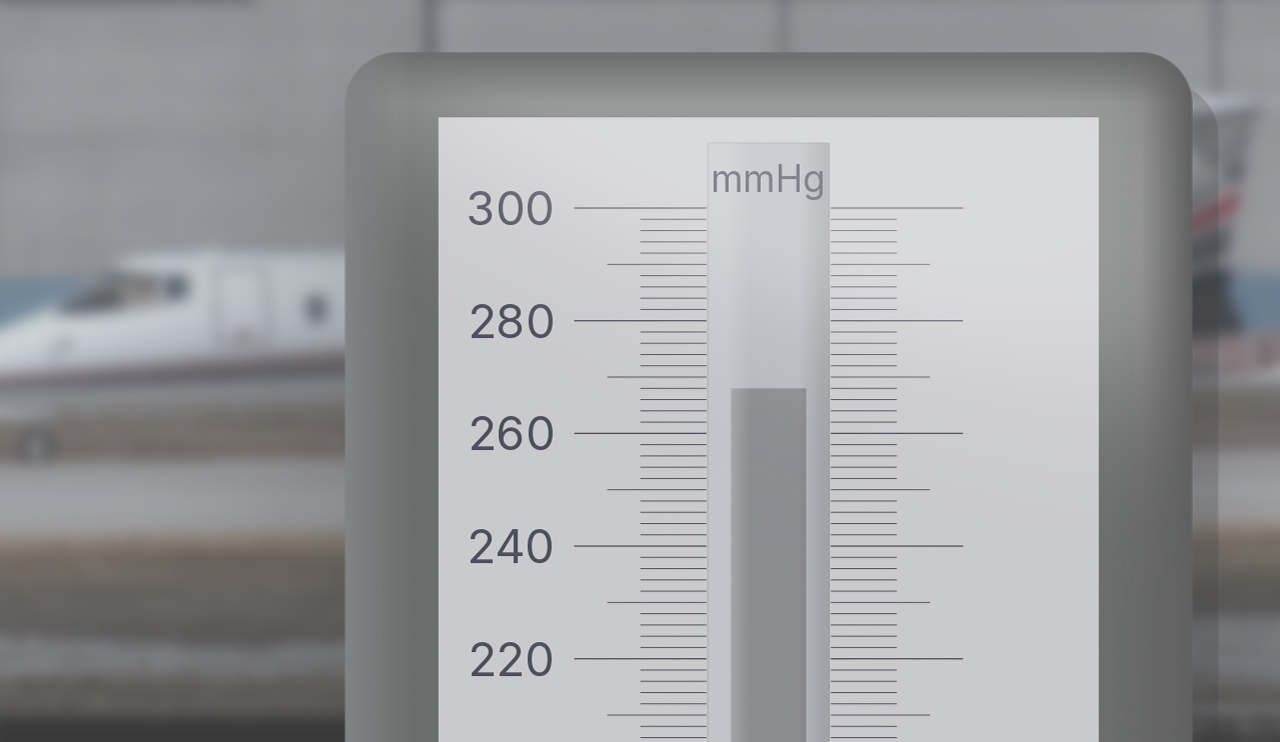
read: **268** mmHg
